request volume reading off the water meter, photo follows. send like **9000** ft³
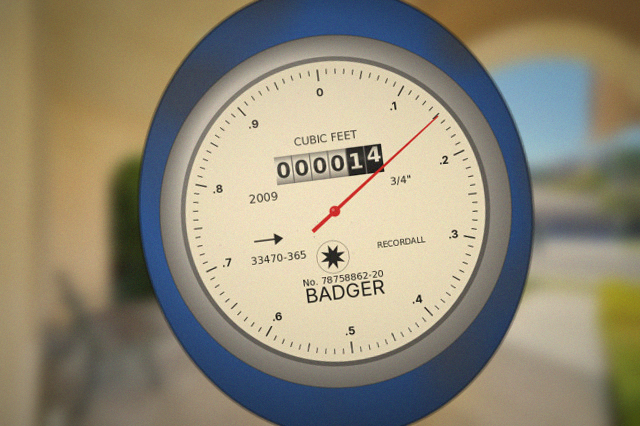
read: **14.15** ft³
